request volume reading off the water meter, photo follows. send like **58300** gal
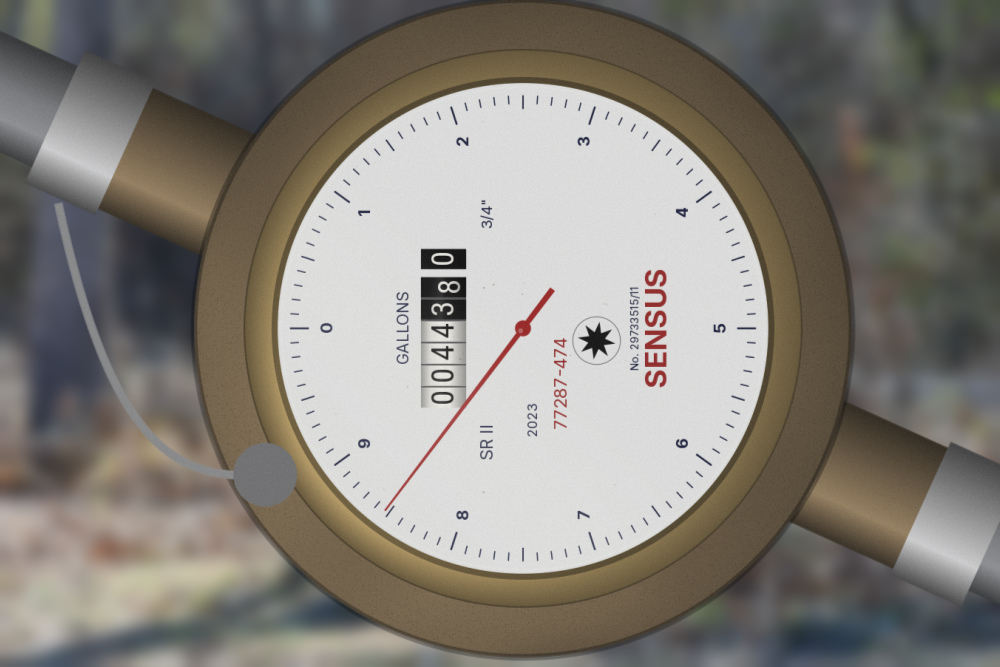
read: **44378.5** gal
